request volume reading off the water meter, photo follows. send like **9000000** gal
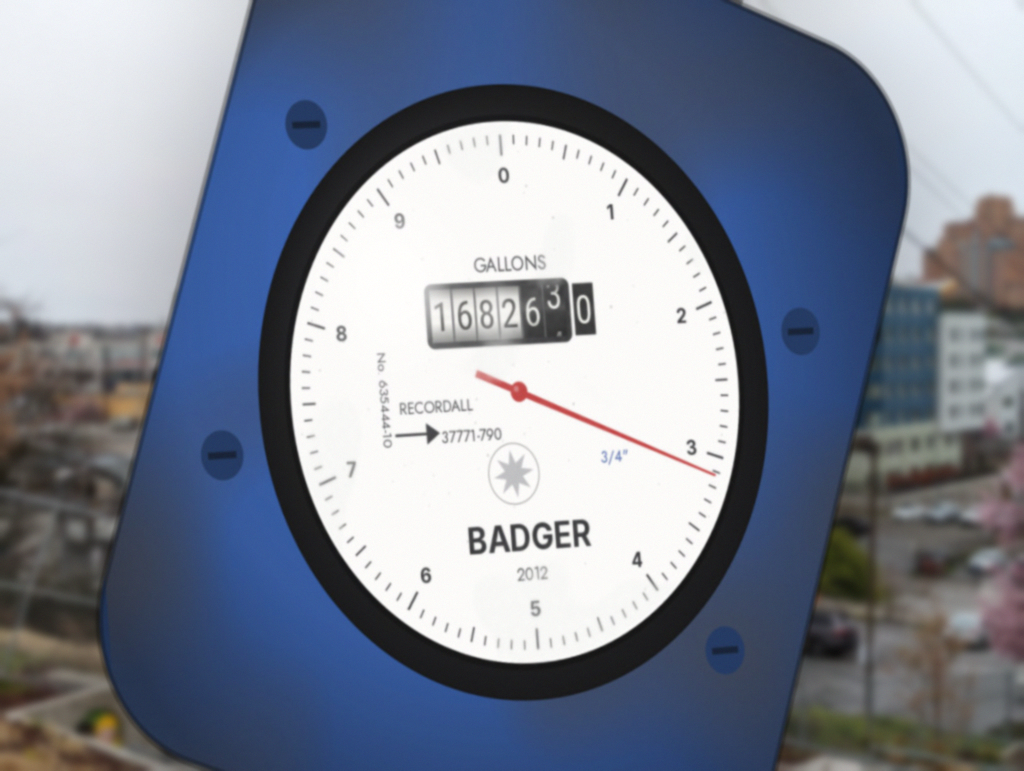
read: **1682633.1** gal
